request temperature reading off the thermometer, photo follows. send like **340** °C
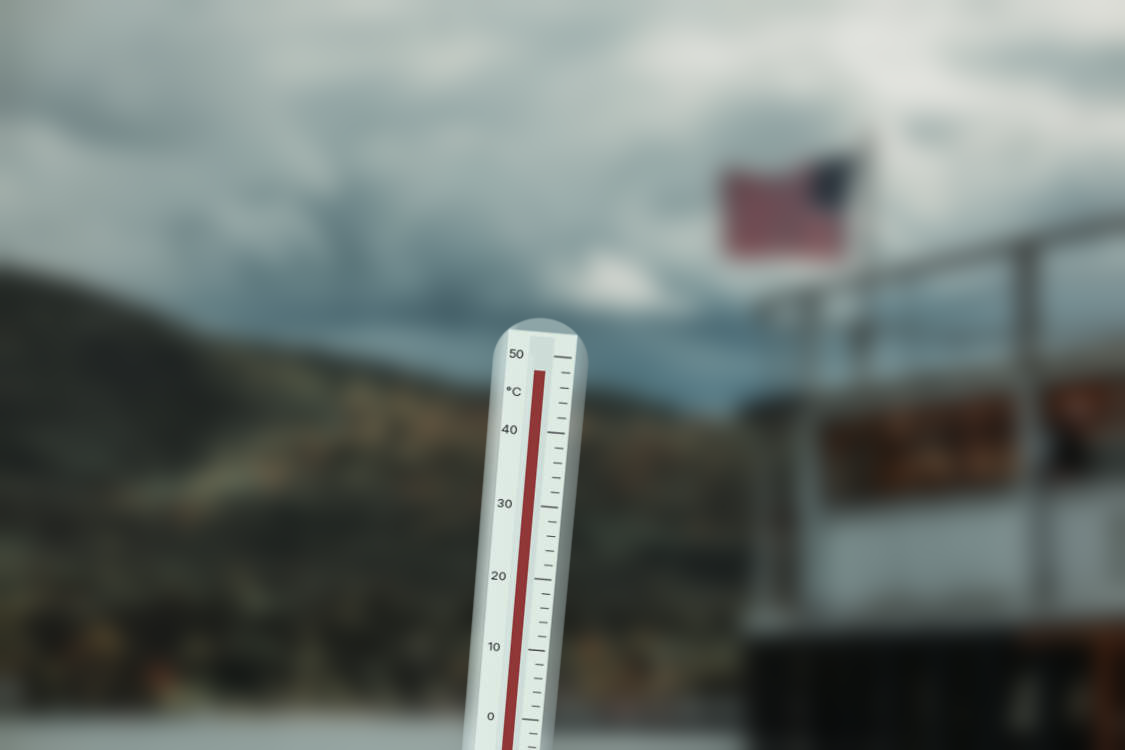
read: **48** °C
